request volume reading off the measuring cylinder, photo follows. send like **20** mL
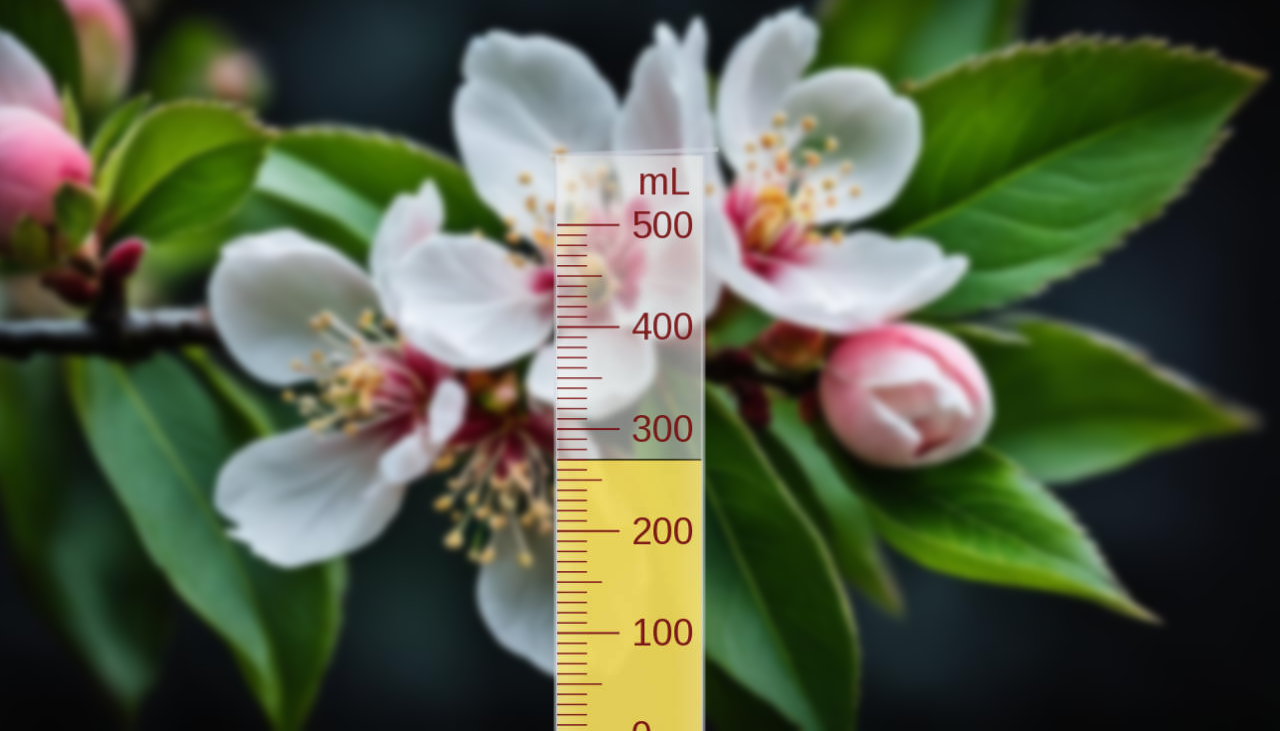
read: **270** mL
